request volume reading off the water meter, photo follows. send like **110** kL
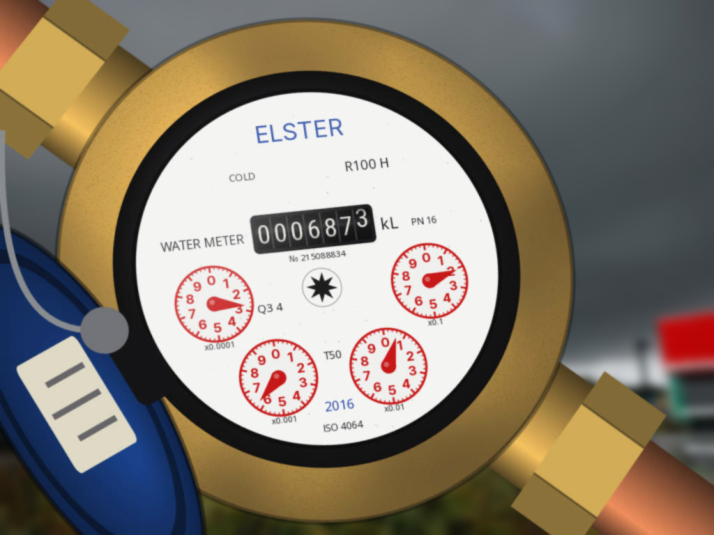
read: **6873.2062** kL
